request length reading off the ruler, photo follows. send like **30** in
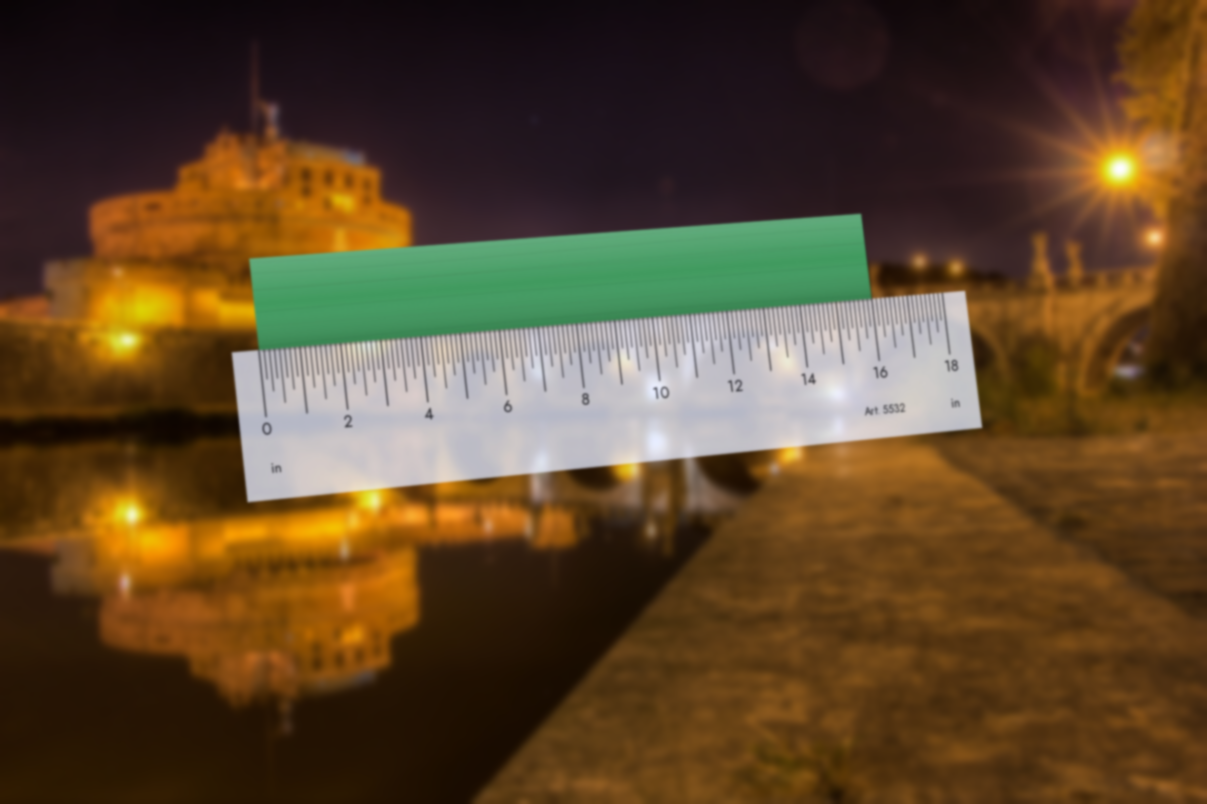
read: **16** in
